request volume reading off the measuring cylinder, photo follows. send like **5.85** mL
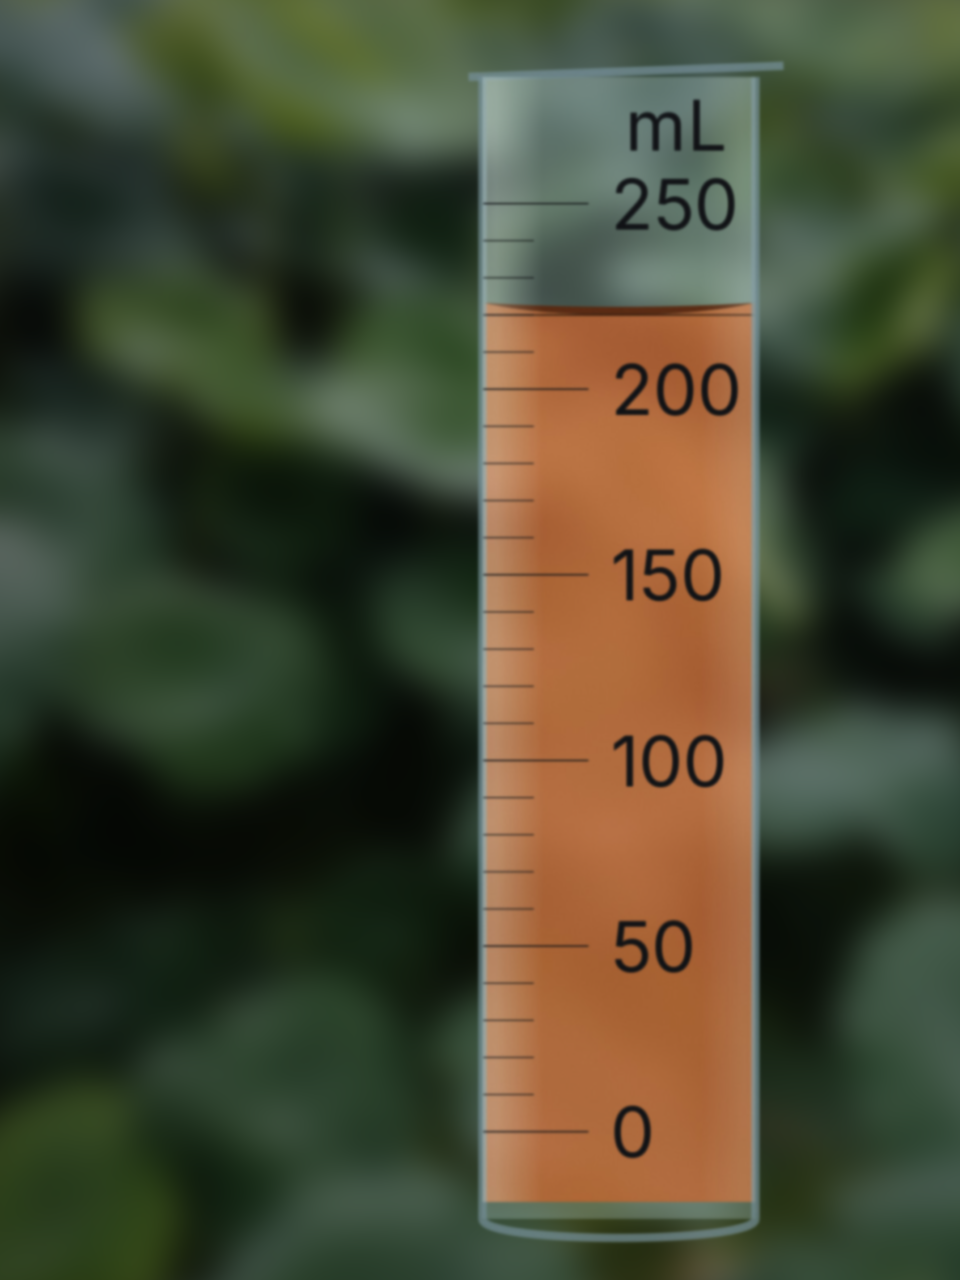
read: **220** mL
